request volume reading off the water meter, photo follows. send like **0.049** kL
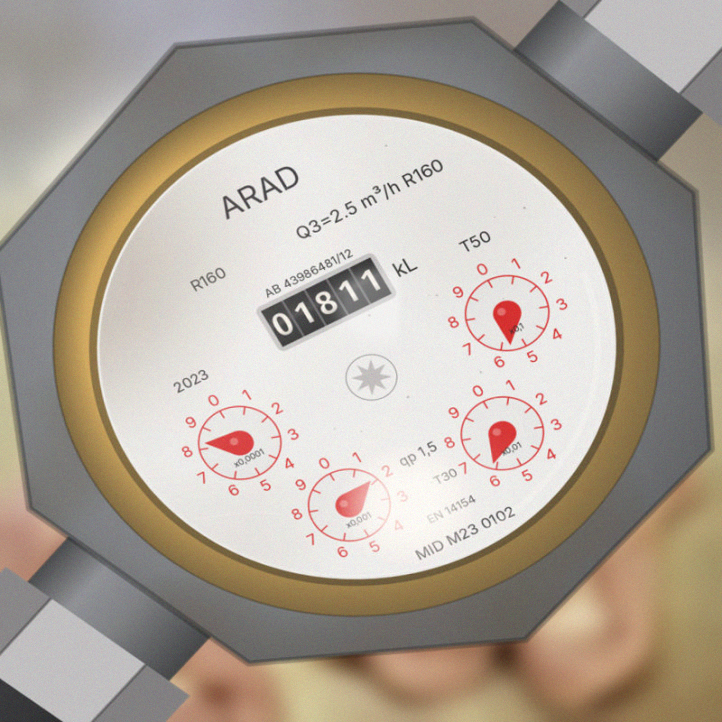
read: **1811.5618** kL
